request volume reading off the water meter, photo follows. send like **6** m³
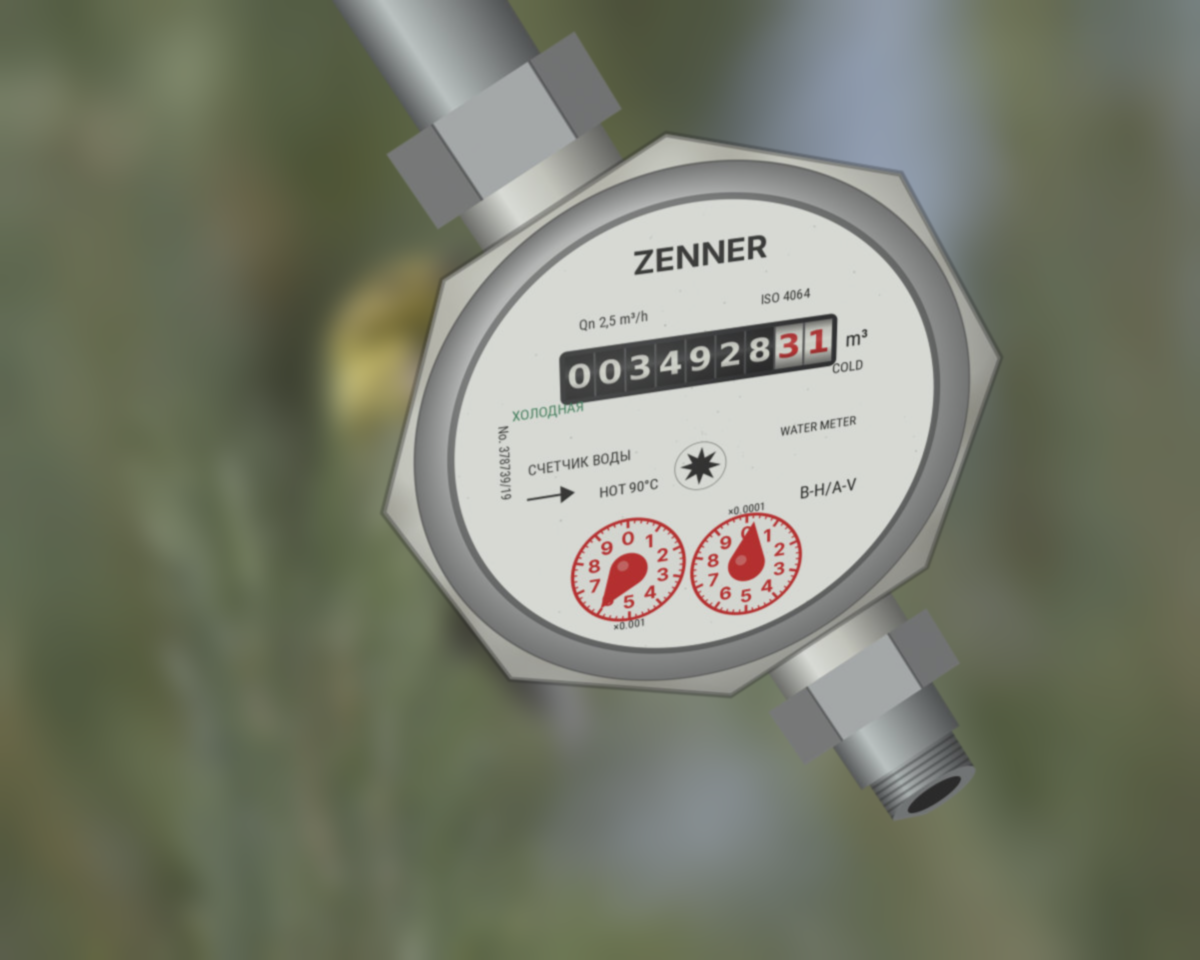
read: **34928.3160** m³
